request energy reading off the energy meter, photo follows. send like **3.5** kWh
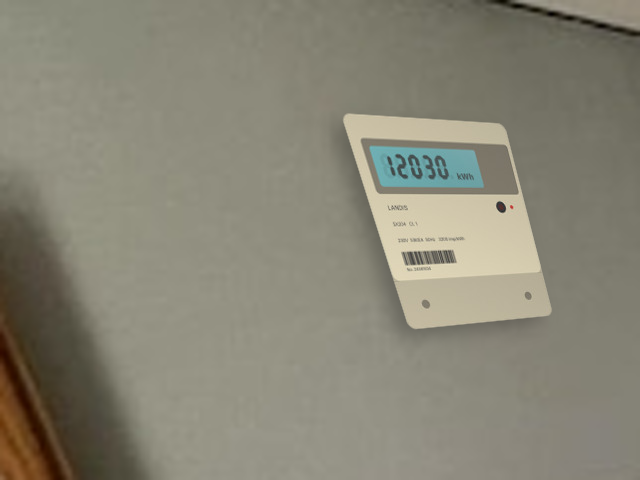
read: **12030** kWh
